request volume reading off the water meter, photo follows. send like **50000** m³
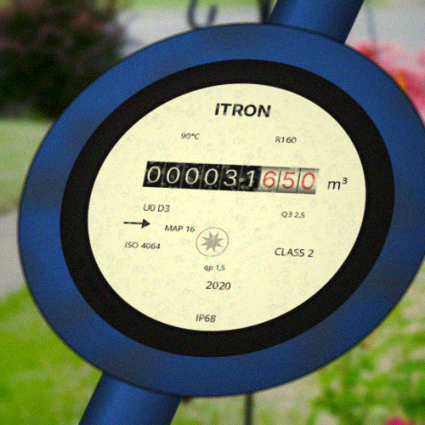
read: **31.650** m³
